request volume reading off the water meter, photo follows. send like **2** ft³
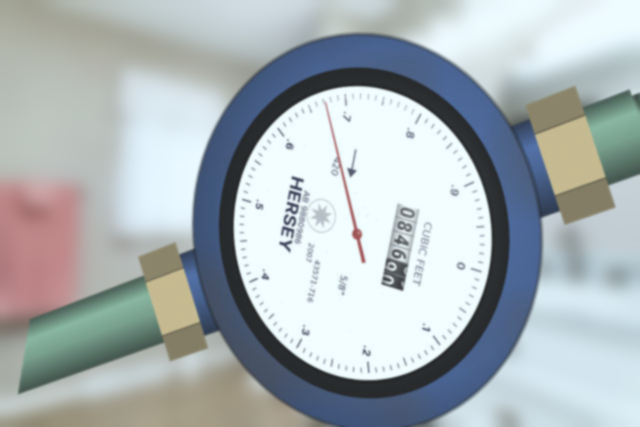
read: **84689.67** ft³
